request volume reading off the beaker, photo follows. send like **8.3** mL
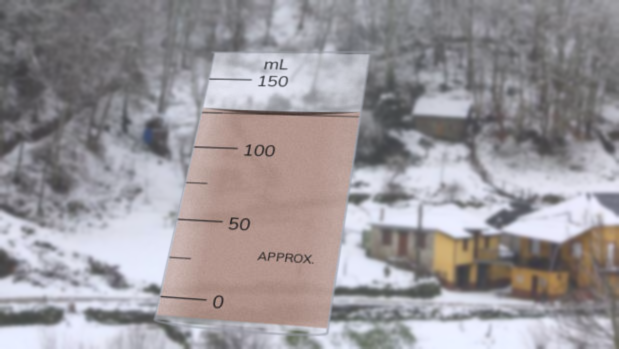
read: **125** mL
